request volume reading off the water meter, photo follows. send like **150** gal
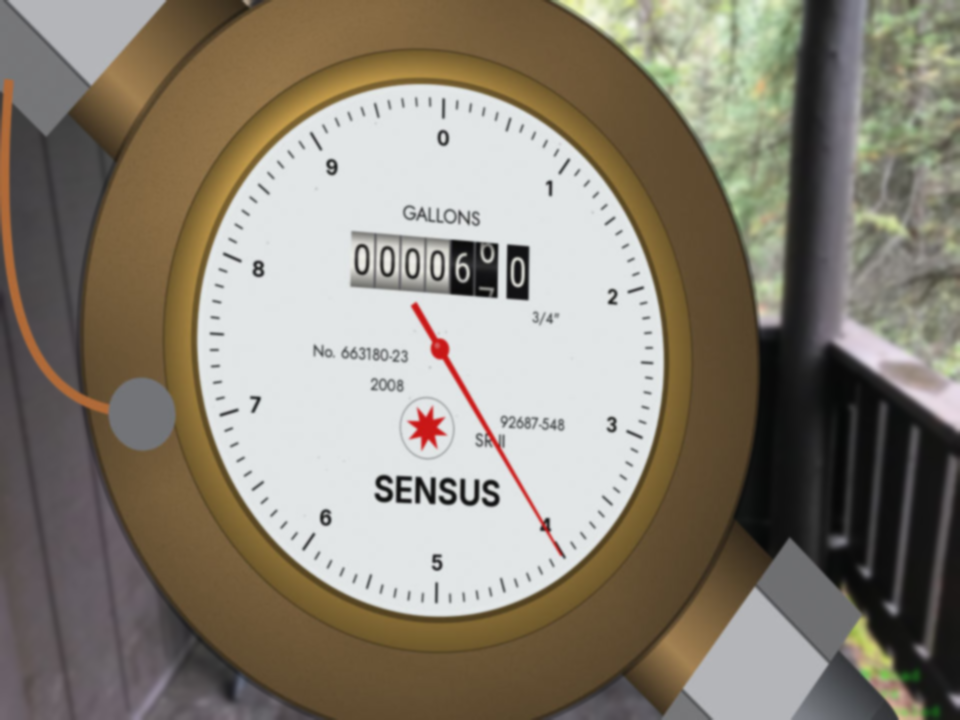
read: **664.0** gal
